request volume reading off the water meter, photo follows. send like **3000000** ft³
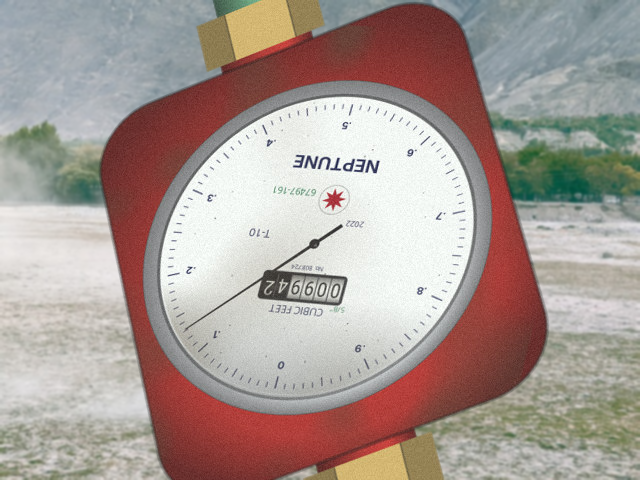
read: **9942.13** ft³
